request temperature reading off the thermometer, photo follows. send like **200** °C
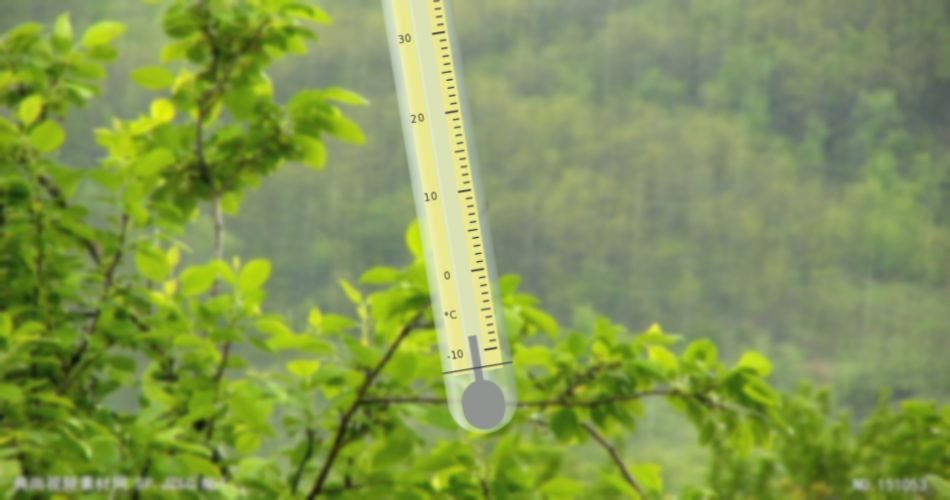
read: **-8** °C
